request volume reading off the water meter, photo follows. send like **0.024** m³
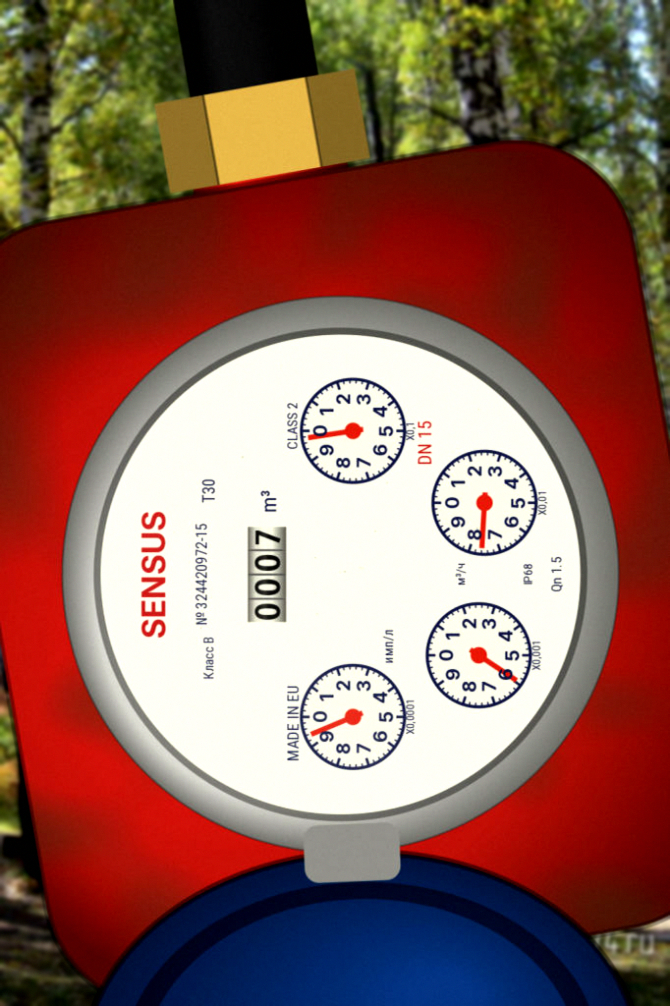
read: **6.9759** m³
